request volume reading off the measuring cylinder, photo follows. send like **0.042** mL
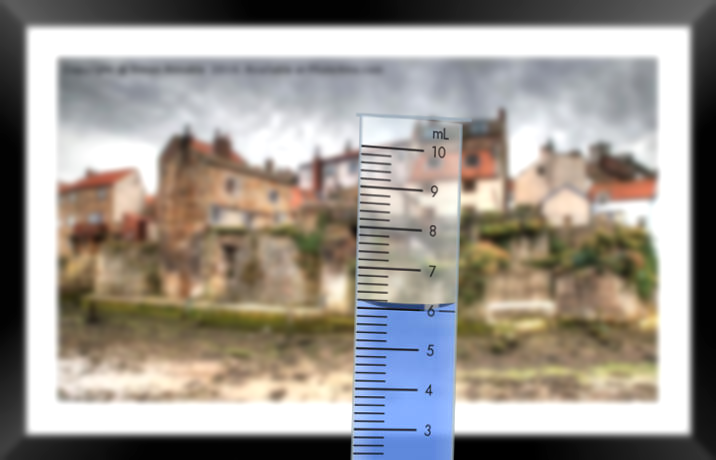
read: **6** mL
